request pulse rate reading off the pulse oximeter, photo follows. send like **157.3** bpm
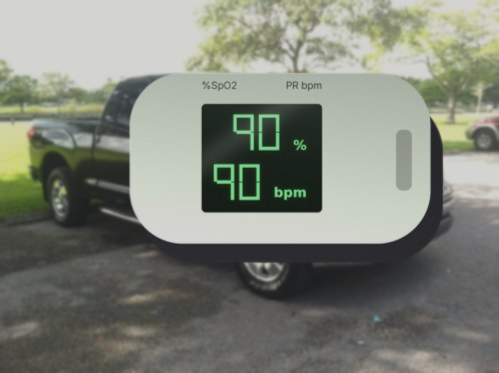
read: **90** bpm
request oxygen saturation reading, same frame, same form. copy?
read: **90** %
